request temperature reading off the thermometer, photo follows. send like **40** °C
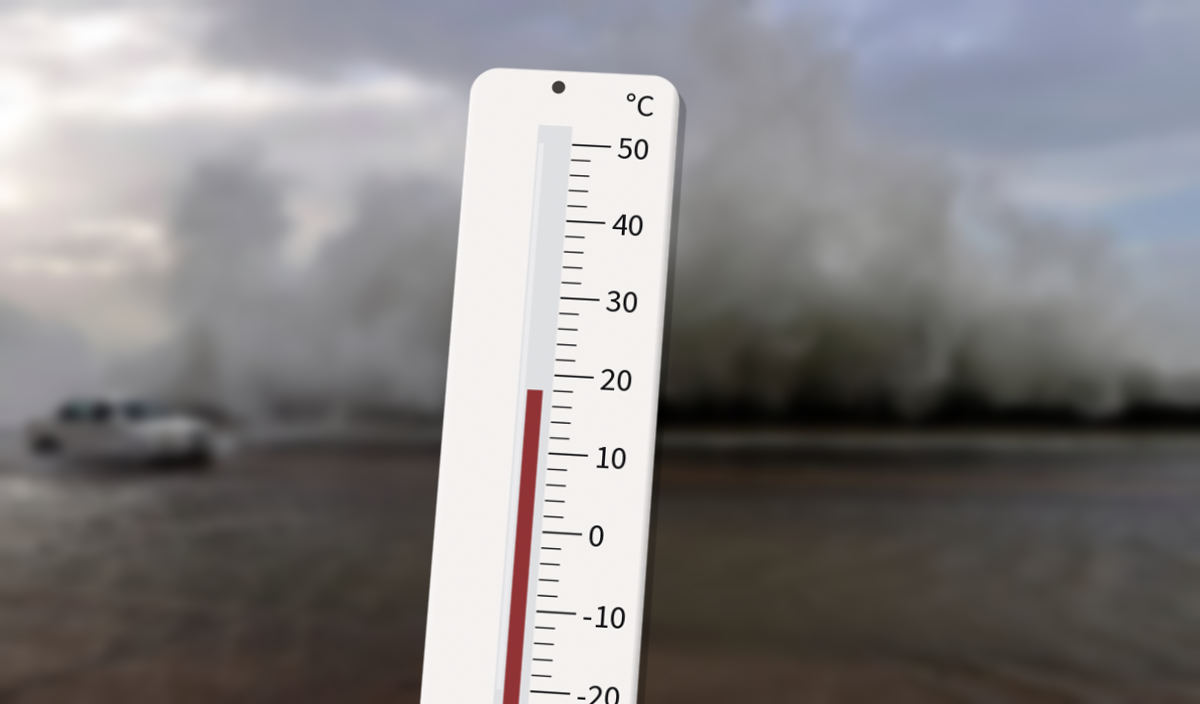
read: **18** °C
